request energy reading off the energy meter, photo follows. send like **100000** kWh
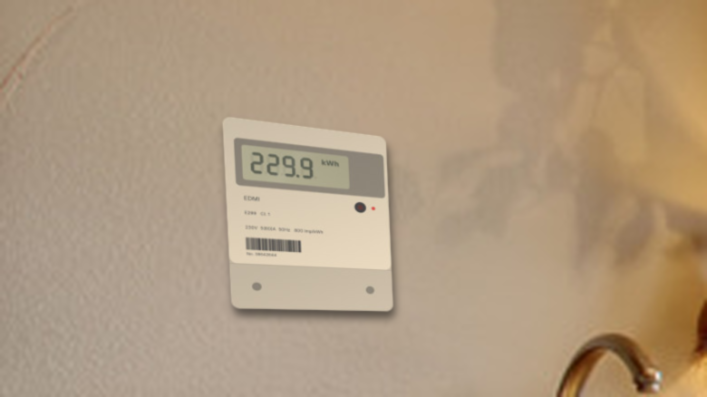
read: **229.9** kWh
